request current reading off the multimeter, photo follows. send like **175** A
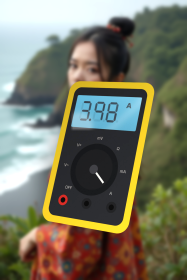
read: **3.98** A
